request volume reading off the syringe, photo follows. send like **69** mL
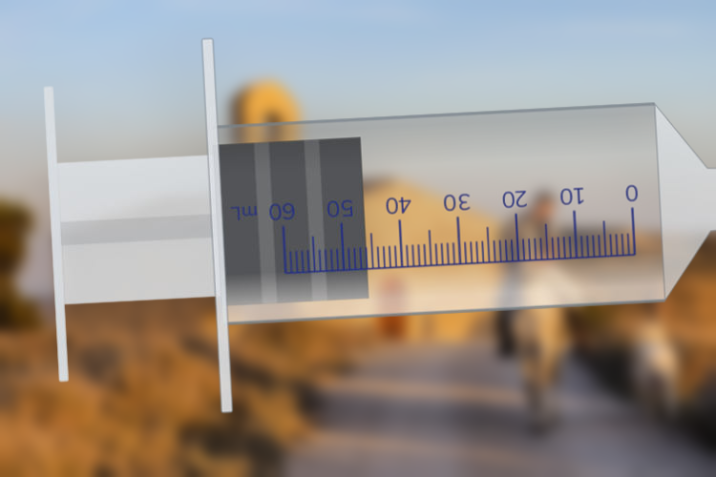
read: **46** mL
